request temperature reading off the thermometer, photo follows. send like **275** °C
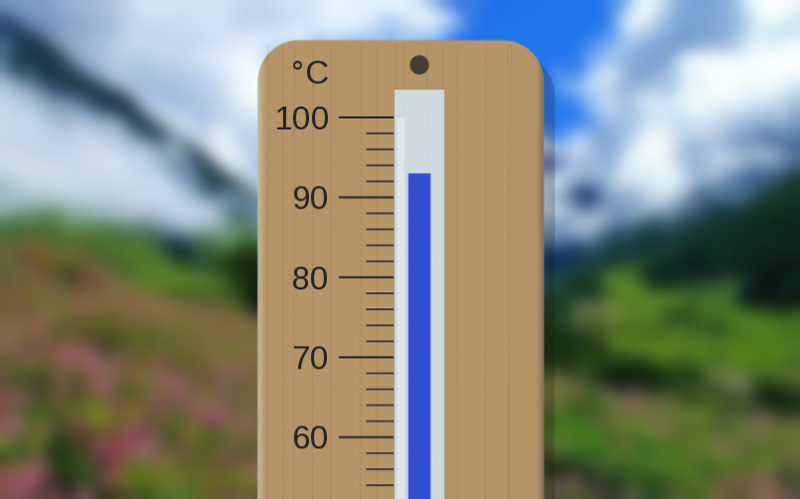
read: **93** °C
